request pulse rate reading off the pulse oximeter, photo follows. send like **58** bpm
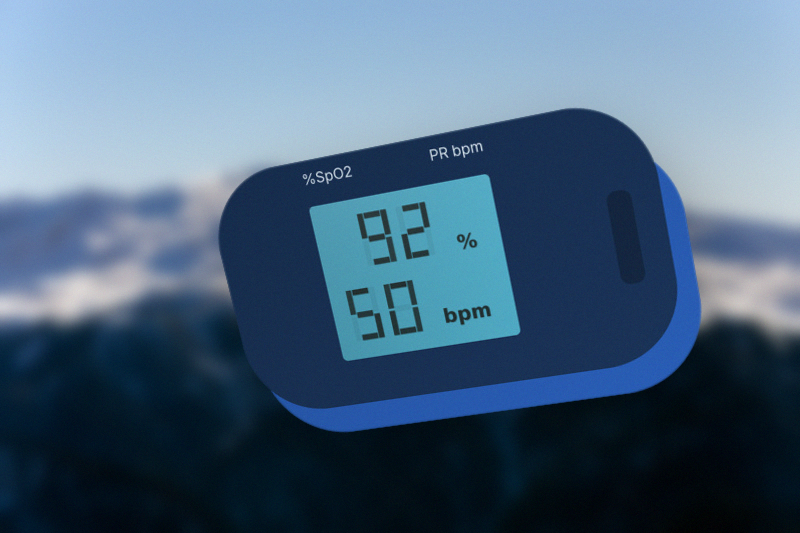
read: **50** bpm
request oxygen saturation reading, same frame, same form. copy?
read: **92** %
